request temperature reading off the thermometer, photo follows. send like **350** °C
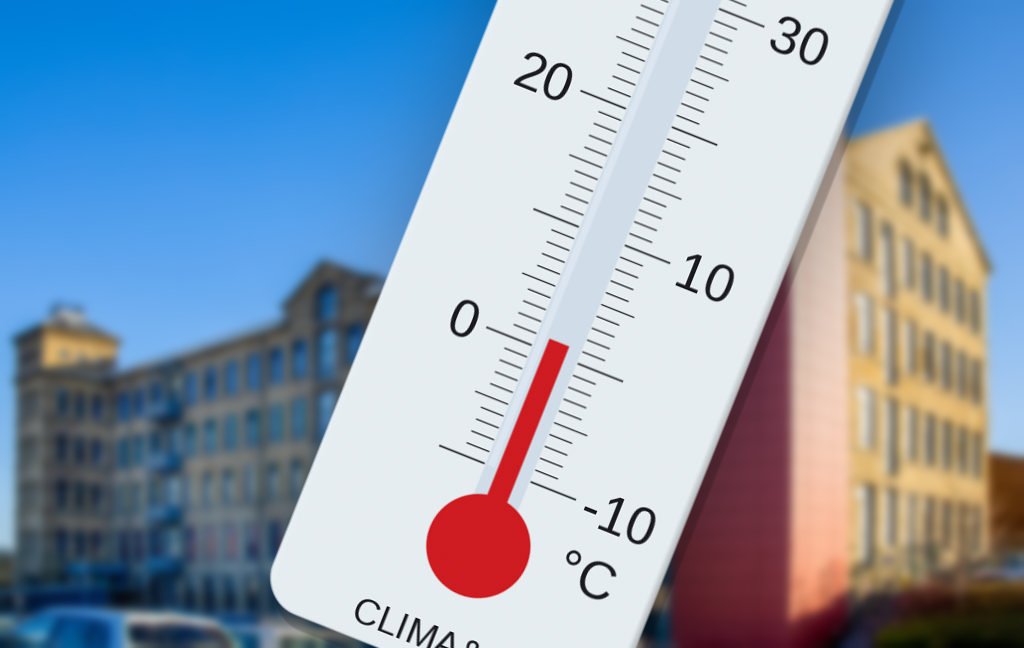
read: **1** °C
